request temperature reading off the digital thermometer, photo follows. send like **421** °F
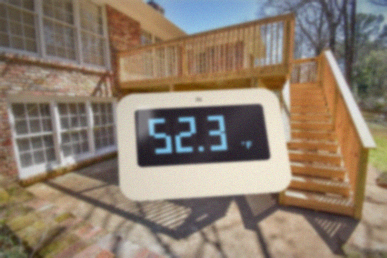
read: **52.3** °F
